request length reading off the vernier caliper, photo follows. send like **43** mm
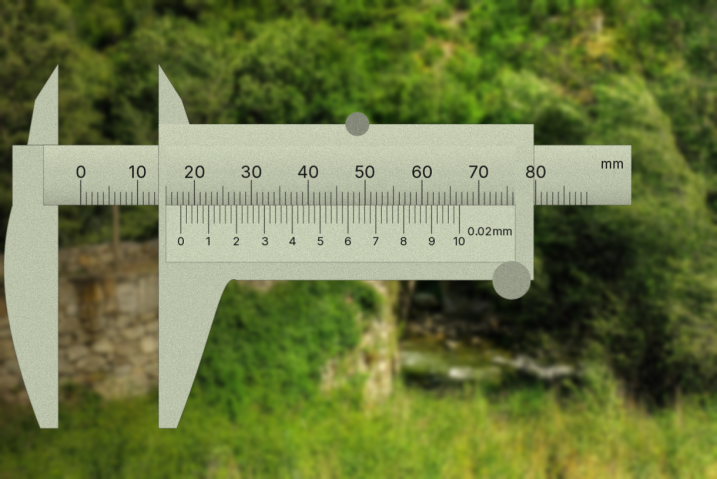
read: **17.6** mm
